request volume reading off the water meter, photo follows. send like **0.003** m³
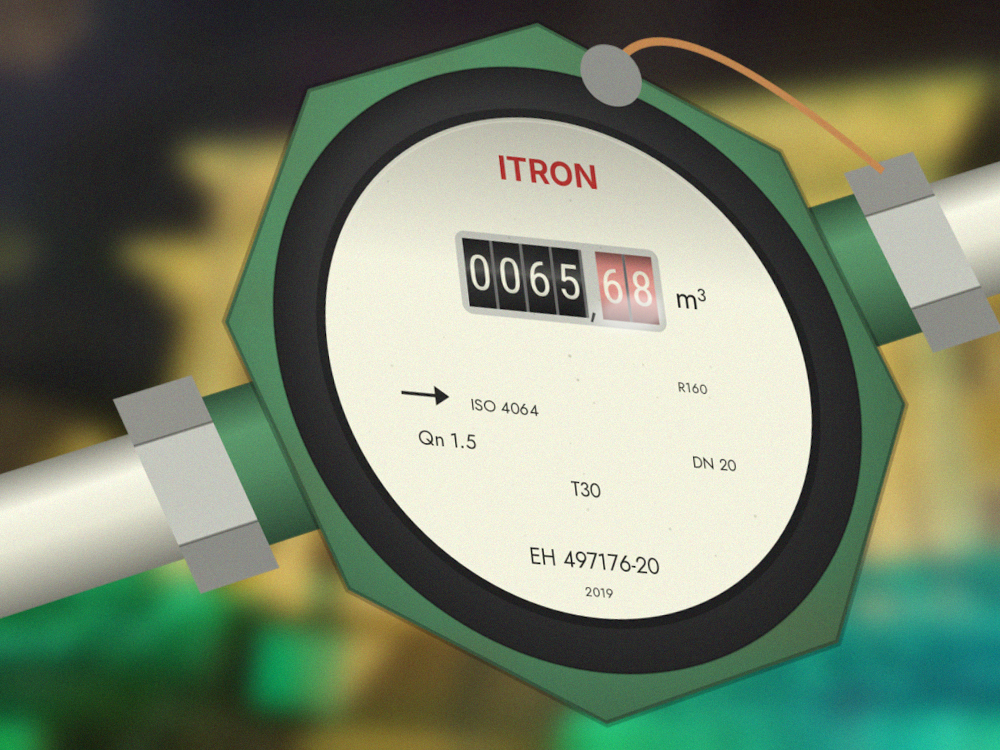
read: **65.68** m³
